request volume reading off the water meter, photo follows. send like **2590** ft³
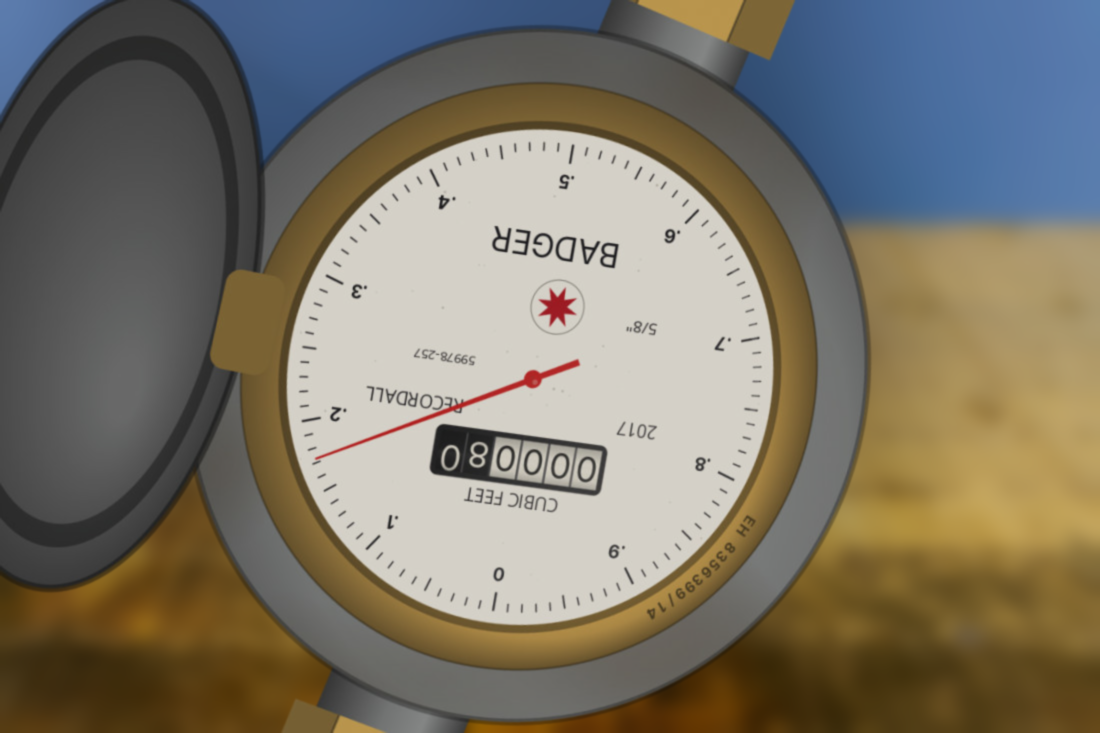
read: **80.17** ft³
